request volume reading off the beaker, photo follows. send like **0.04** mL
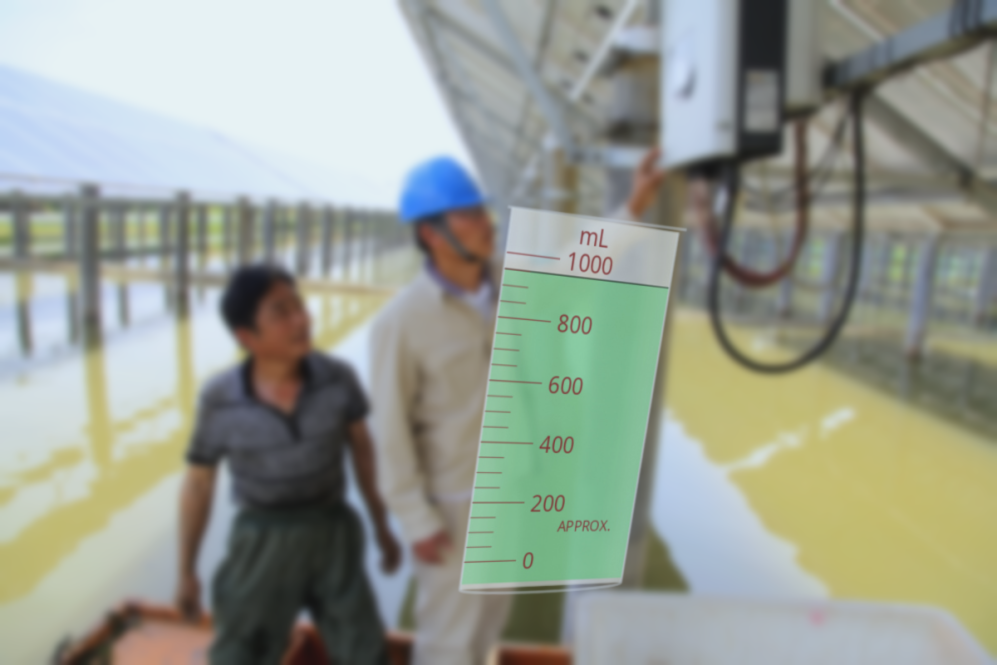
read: **950** mL
